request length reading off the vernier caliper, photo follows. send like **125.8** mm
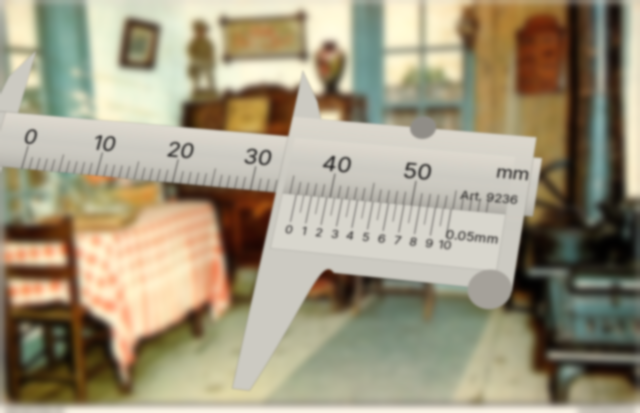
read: **35.8** mm
